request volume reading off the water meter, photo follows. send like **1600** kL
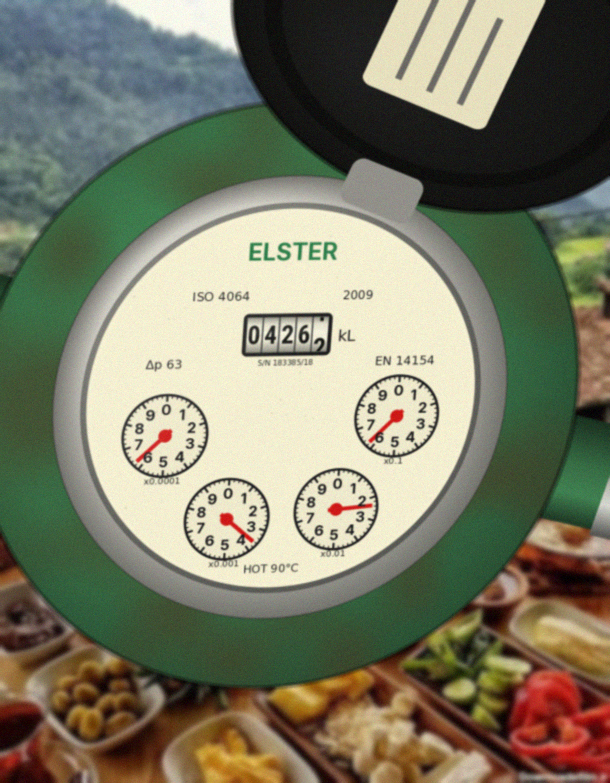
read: **4261.6236** kL
